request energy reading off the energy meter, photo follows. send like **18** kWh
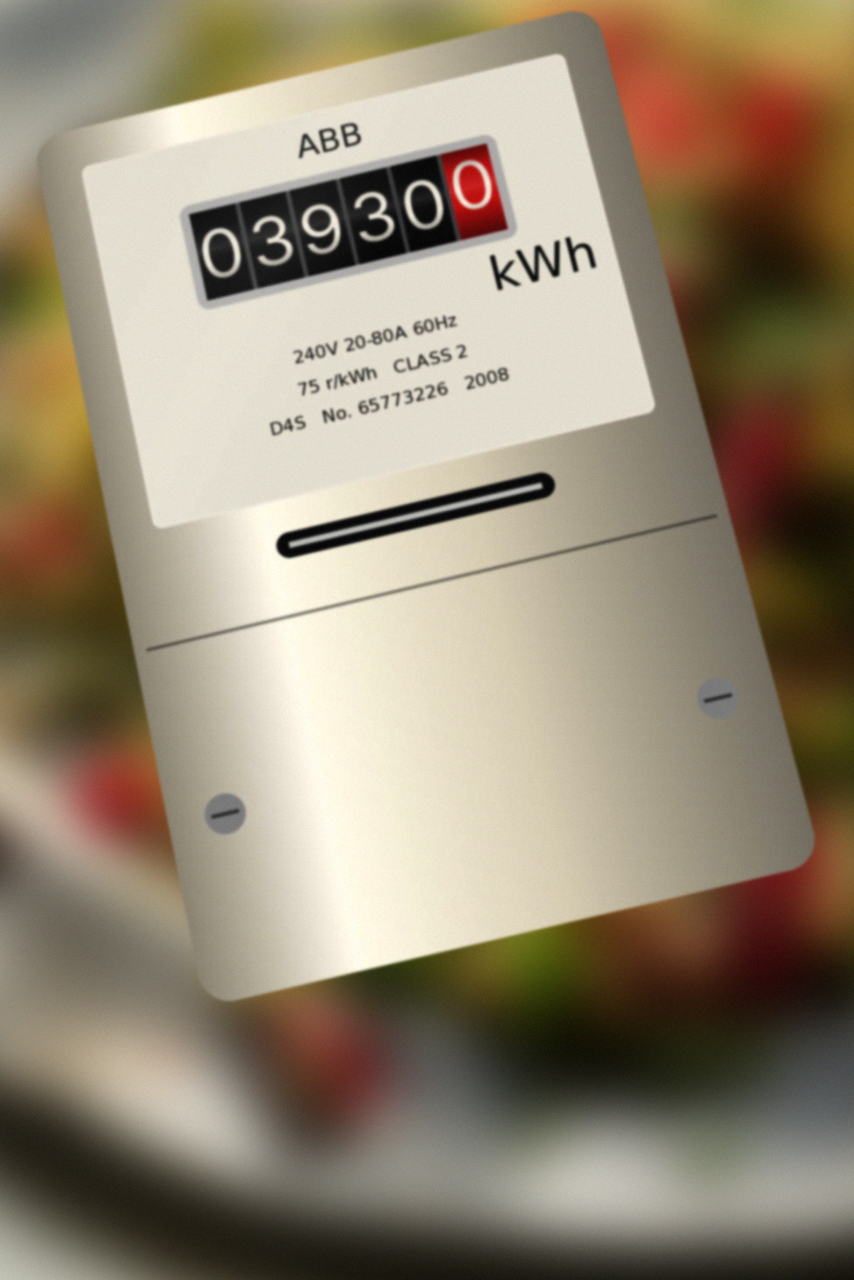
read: **3930.0** kWh
